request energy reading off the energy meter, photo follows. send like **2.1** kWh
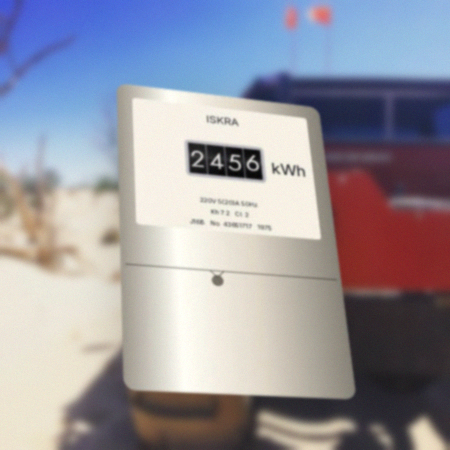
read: **2456** kWh
